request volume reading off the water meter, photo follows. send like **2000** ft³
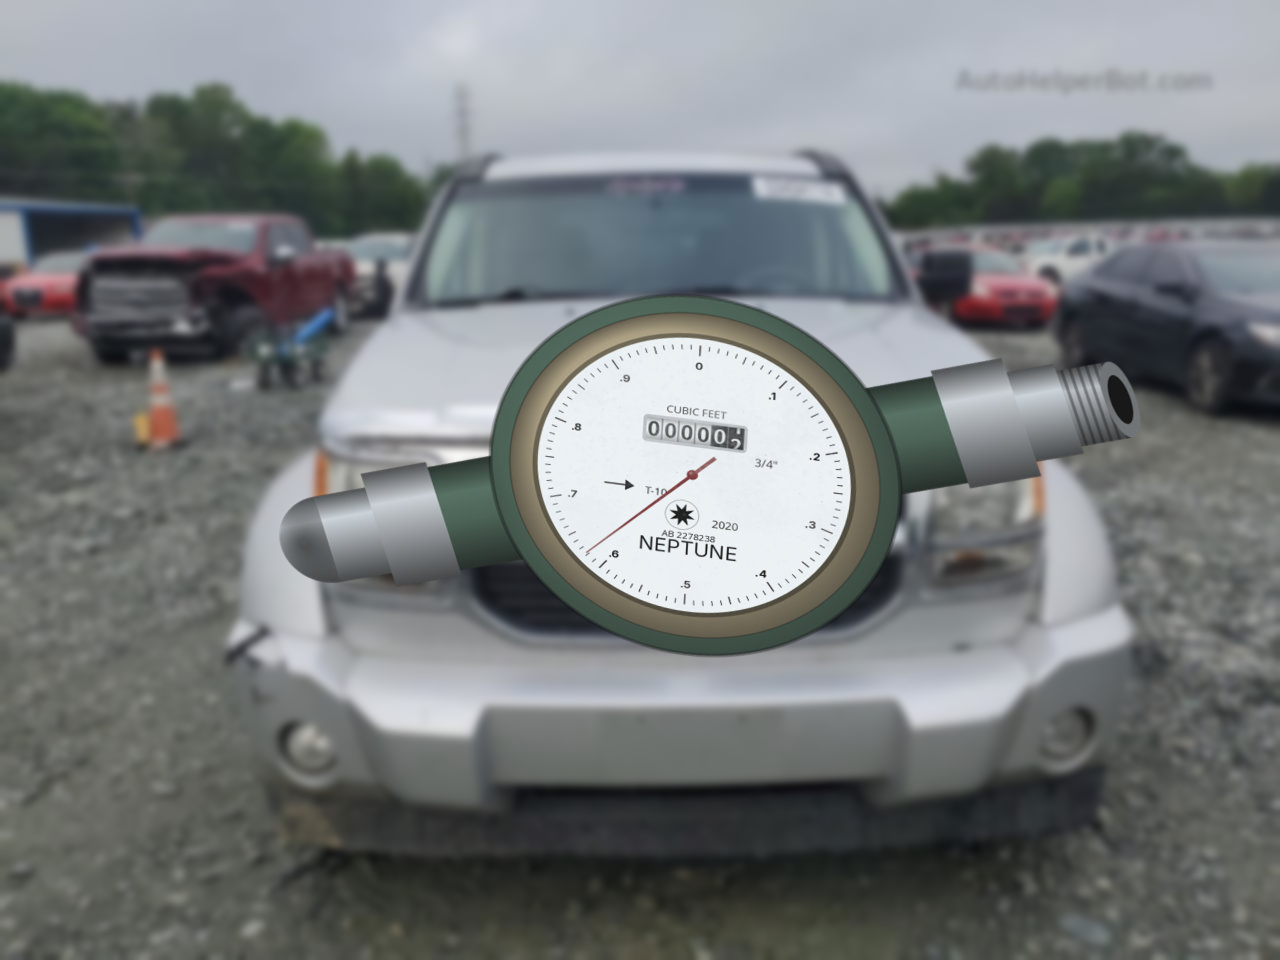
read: **1.62** ft³
